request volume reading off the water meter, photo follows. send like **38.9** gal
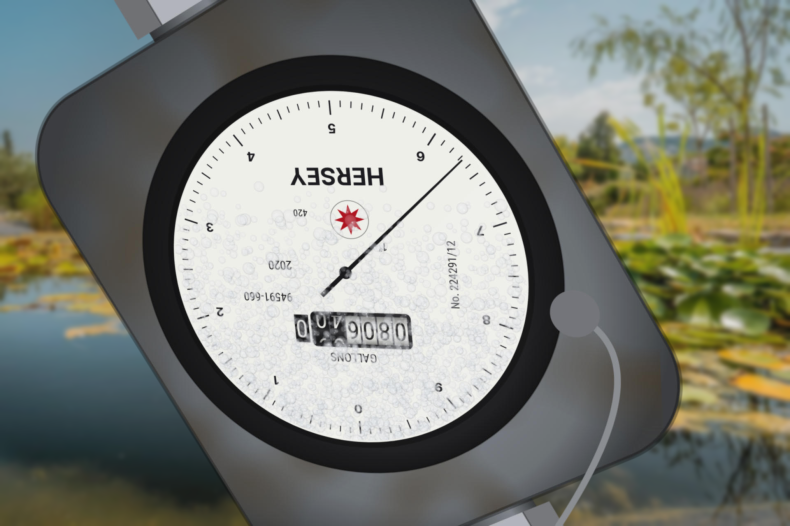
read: **806396.3** gal
